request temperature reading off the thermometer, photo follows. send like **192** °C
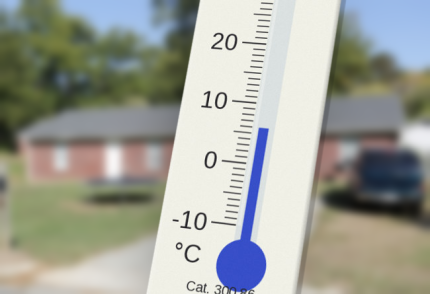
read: **6** °C
